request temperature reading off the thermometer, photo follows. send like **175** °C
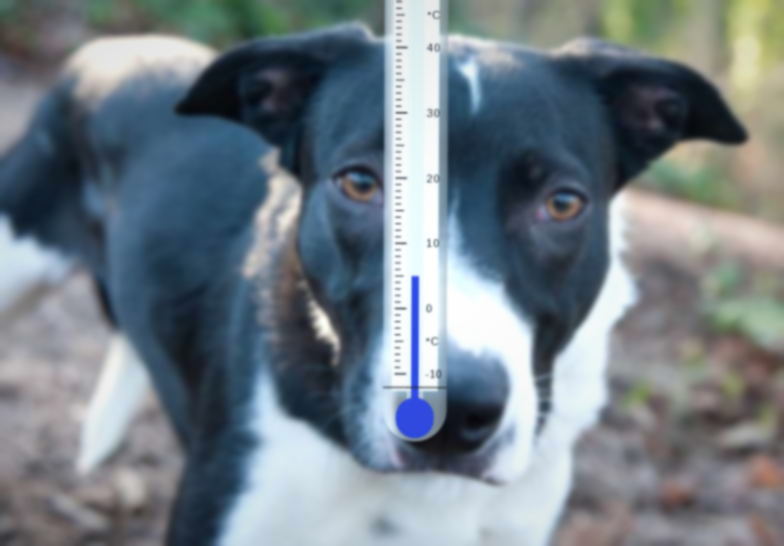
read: **5** °C
